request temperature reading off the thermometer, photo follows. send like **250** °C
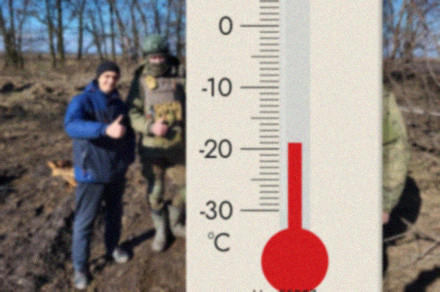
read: **-19** °C
